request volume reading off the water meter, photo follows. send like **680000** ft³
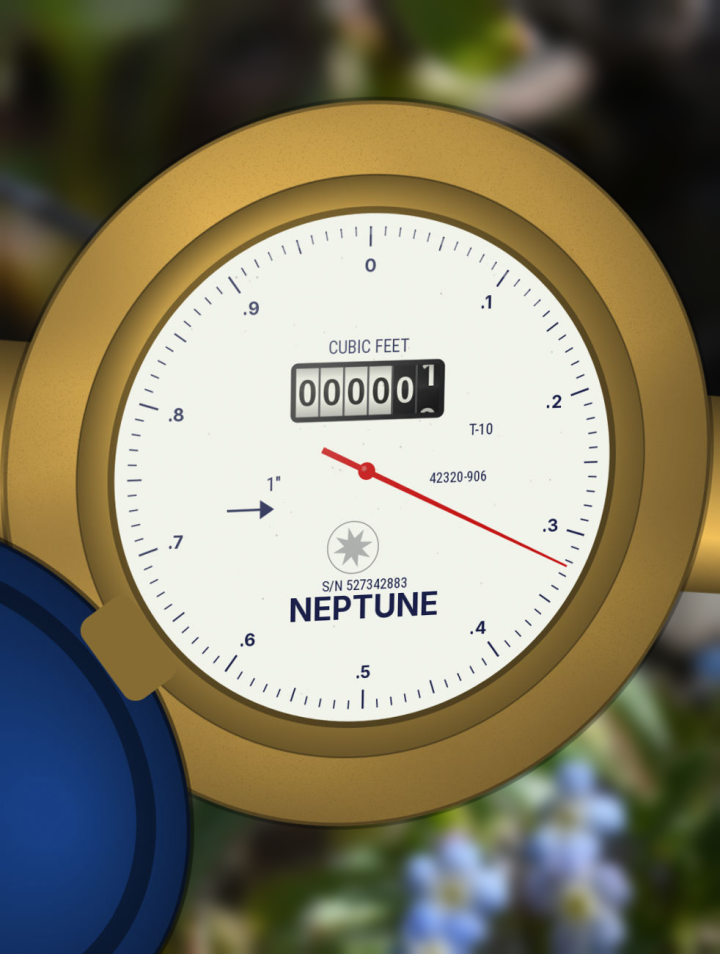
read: **1.32** ft³
